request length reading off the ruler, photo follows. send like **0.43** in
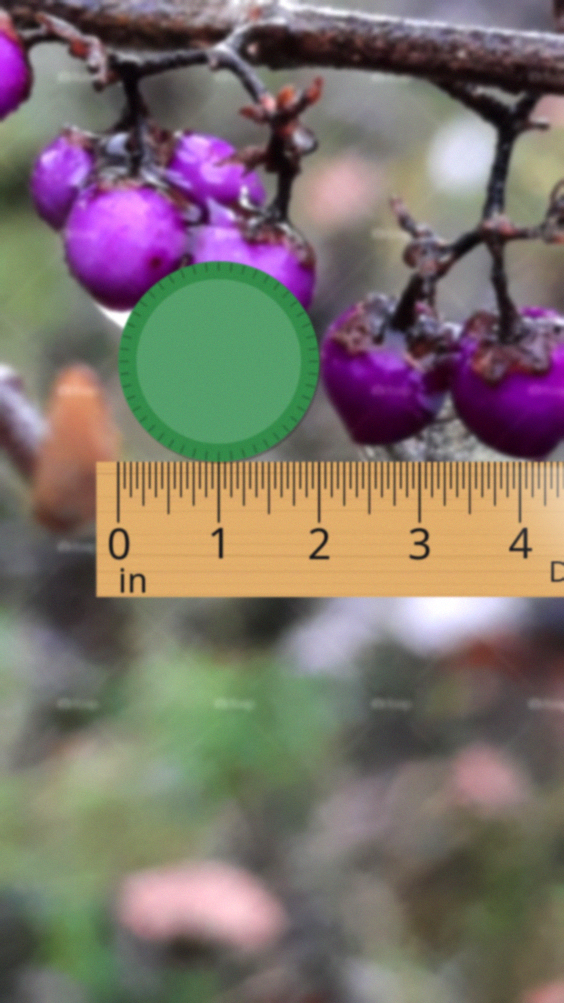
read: **2** in
